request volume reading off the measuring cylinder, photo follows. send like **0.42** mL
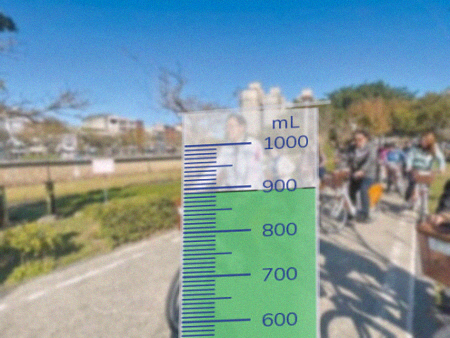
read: **890** mL
